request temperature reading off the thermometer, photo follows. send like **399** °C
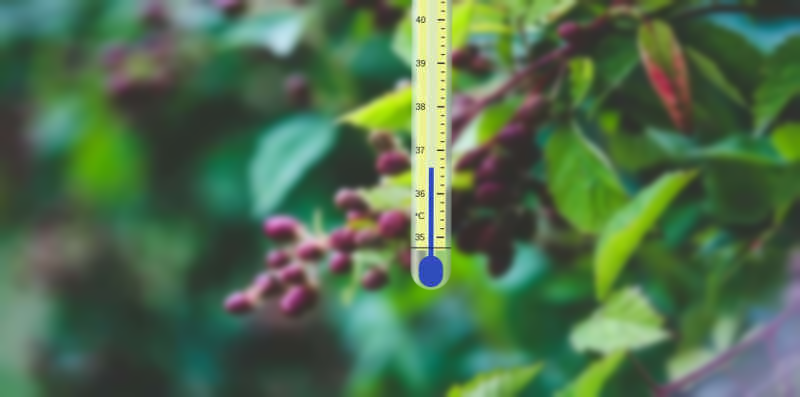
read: **36.6** °C
